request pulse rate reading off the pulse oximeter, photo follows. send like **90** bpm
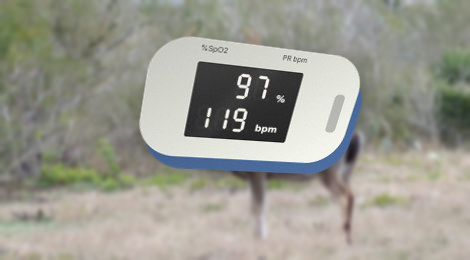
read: **119** bpm
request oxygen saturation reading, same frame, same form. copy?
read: **97** %
